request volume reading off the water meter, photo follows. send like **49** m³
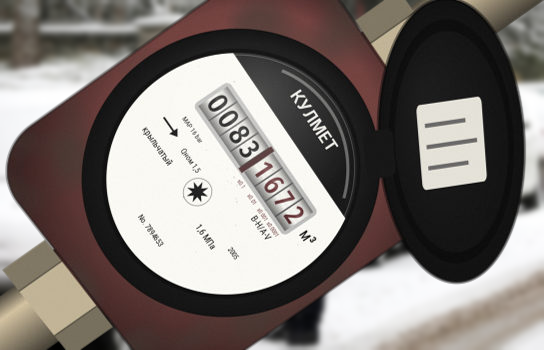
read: **83.1672** m³
